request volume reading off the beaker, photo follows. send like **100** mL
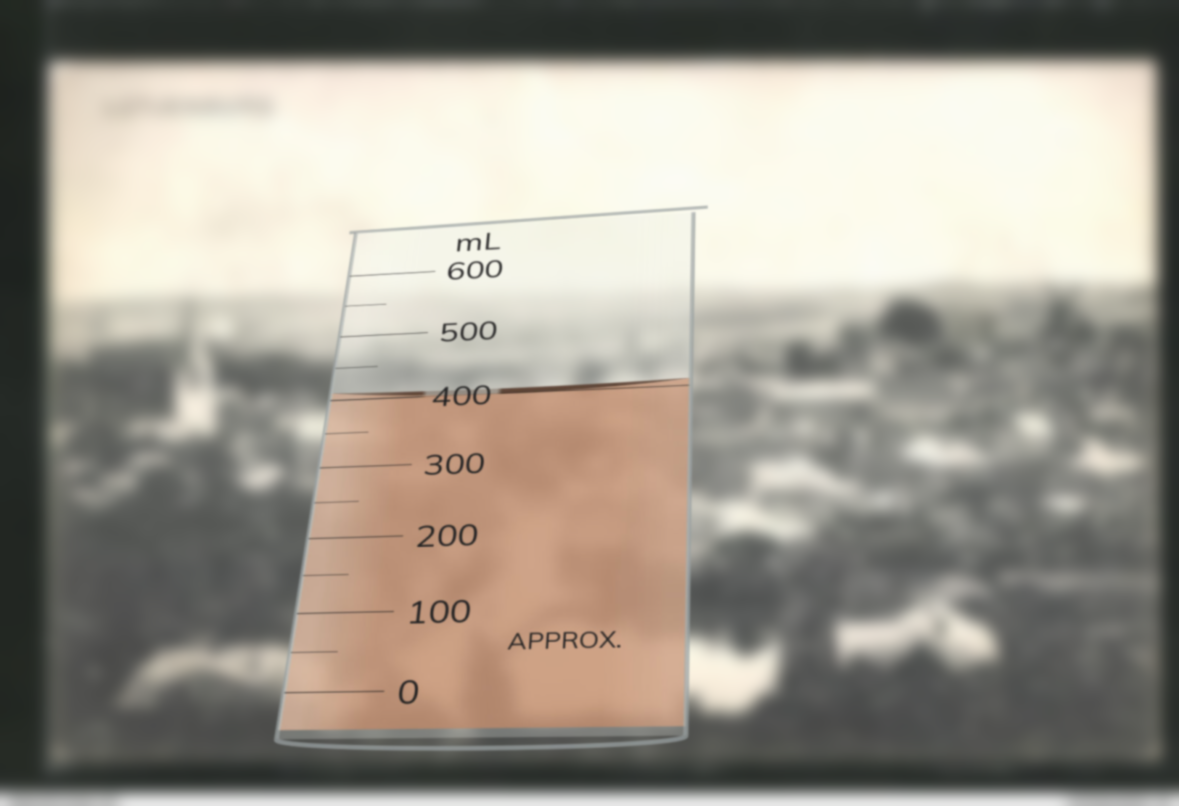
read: **400** mL
